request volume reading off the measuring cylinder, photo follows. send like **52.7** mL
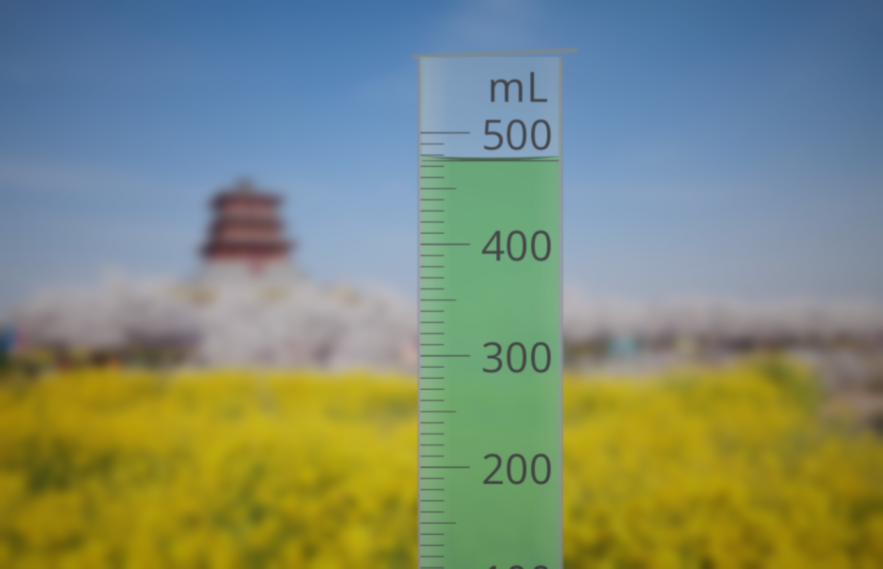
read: **475** mL
